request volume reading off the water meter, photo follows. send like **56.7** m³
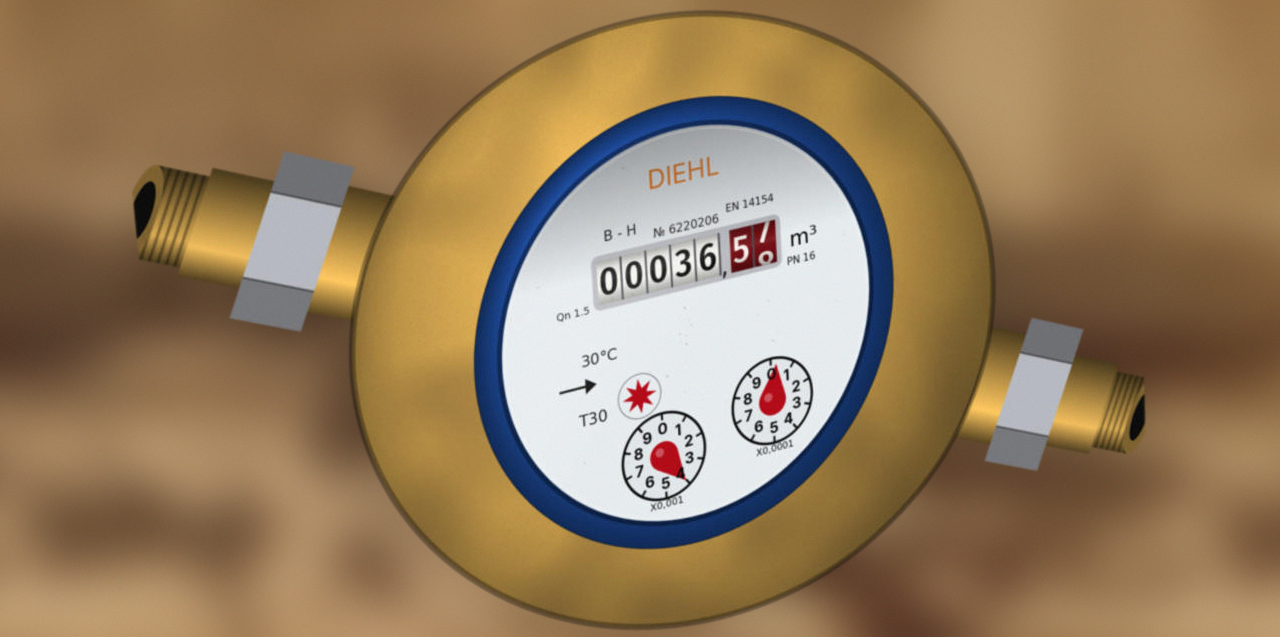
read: **36.5740** m³
